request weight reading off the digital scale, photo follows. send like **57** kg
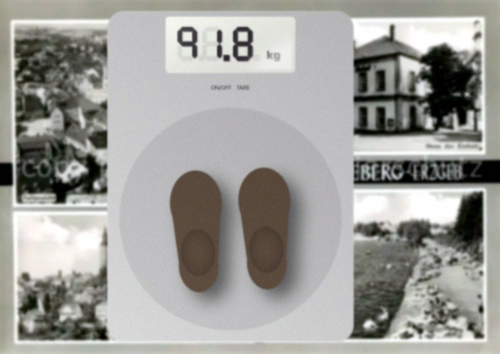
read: **91.8** kg
